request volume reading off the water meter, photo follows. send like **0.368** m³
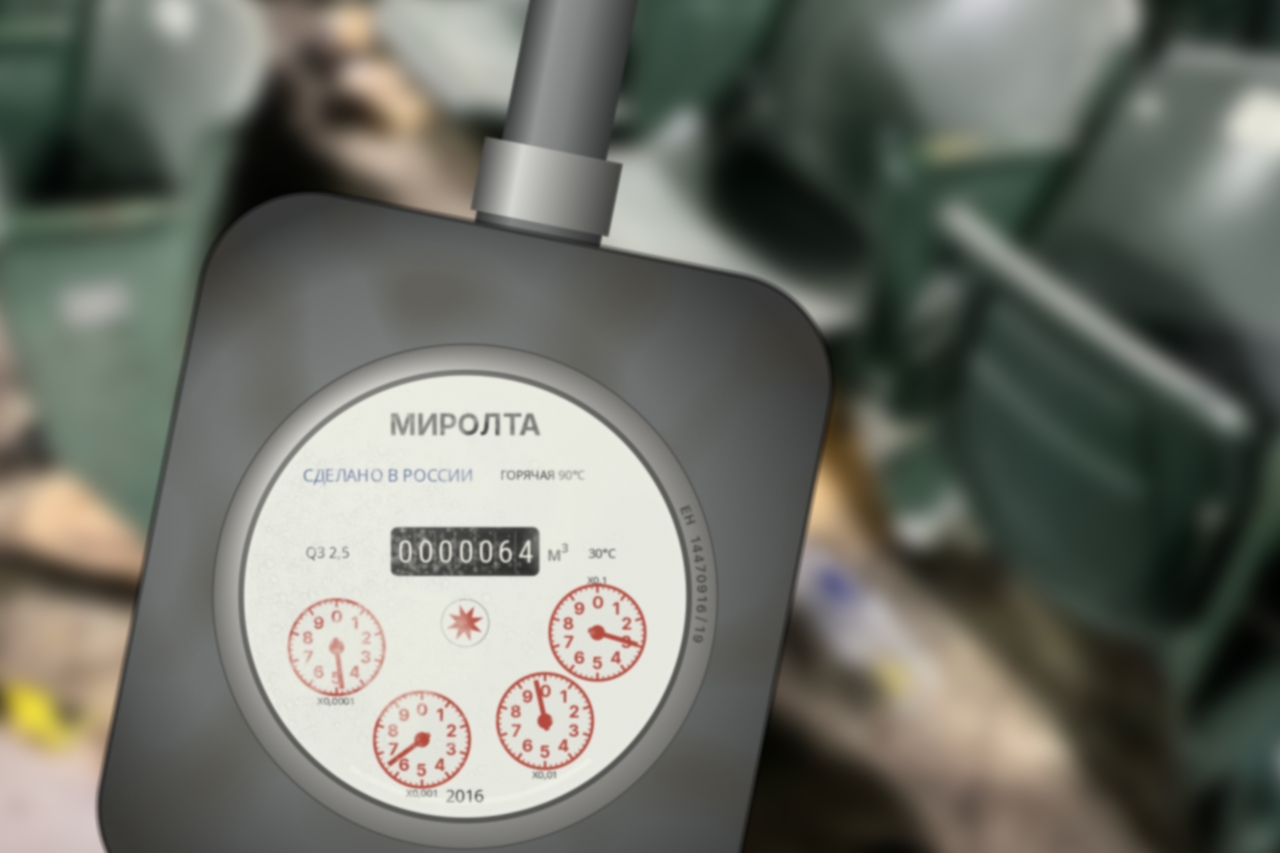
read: **64.2964** m³
